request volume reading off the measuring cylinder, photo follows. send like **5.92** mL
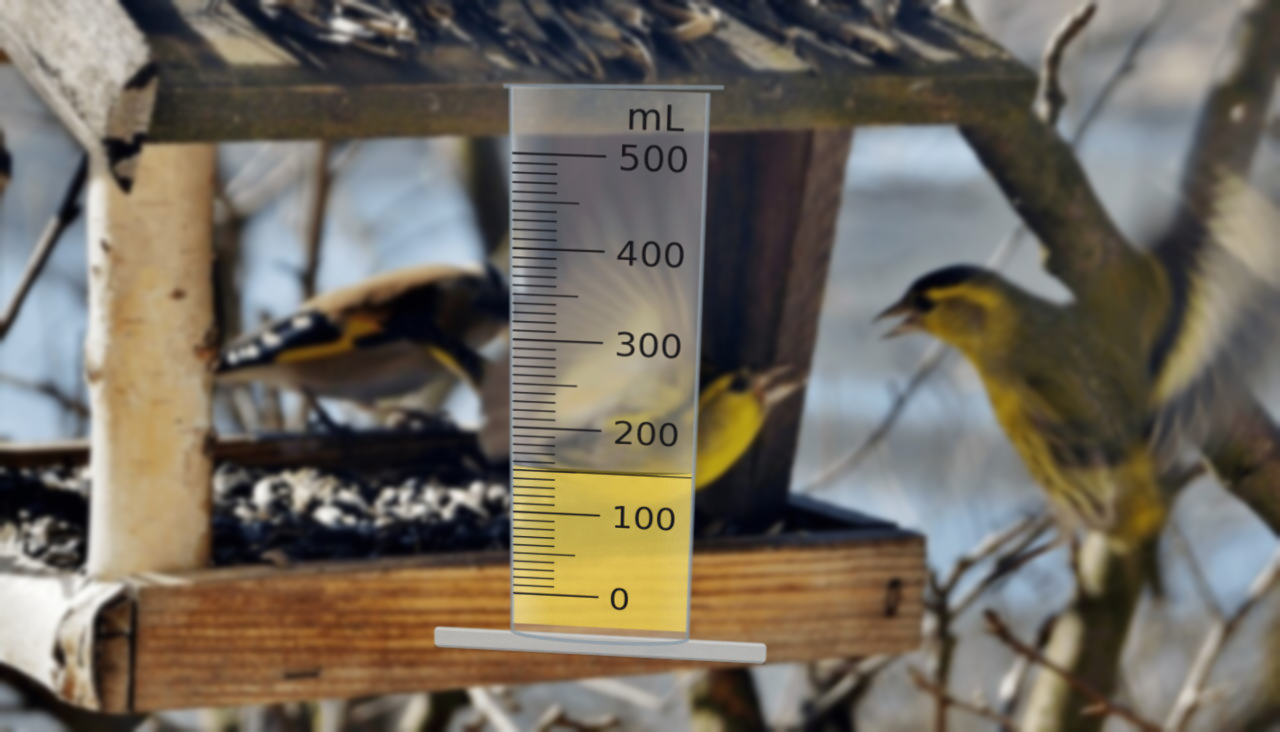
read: **150** mL
